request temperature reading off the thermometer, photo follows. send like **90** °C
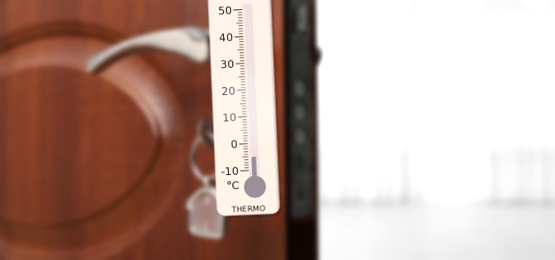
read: **-5** °C
